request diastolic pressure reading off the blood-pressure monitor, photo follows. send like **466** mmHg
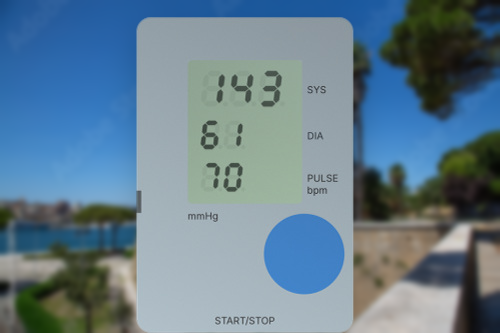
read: **61** mmHg
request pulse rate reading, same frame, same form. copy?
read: **70** bpm
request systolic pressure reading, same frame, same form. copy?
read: **143** mmHg
